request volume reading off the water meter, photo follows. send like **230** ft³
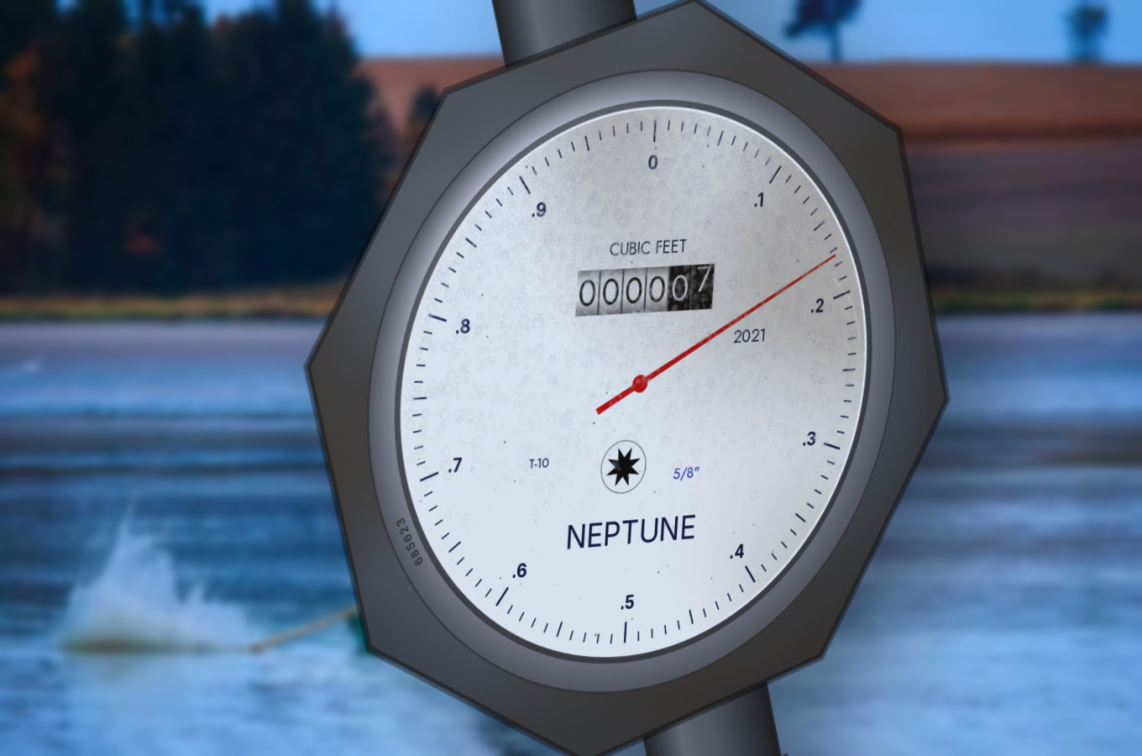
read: **7.17** ft³
